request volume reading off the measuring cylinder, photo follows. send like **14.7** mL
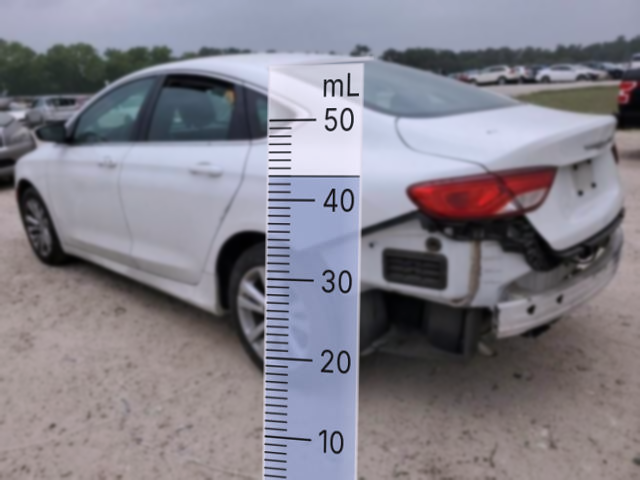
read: **43** mL
